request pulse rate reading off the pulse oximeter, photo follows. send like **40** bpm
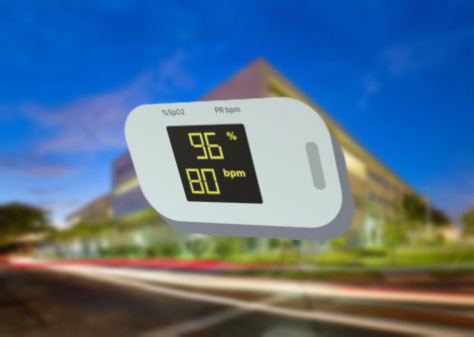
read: **80** bpm
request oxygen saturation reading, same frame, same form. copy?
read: **96** %
